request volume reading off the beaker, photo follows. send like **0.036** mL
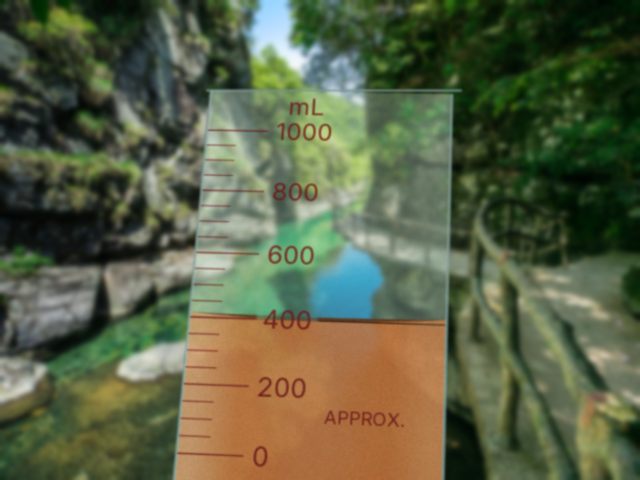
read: **400** mL
